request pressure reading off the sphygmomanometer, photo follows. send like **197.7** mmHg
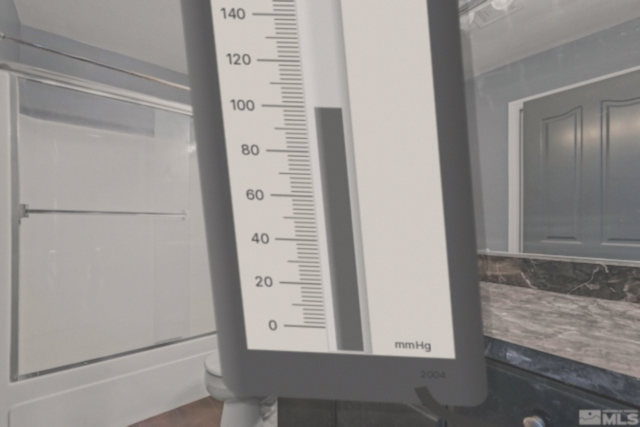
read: **100** mmHg
